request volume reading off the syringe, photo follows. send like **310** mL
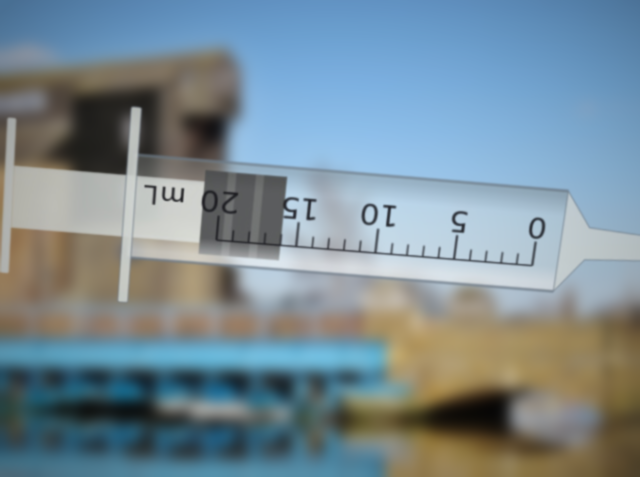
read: **16** mL
